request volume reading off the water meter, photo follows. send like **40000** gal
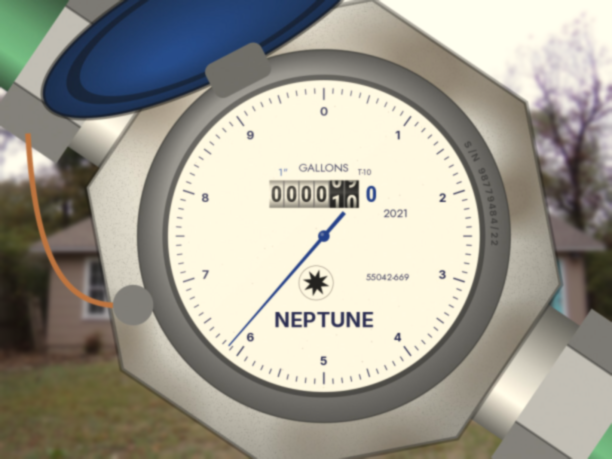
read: **96.1** gal
